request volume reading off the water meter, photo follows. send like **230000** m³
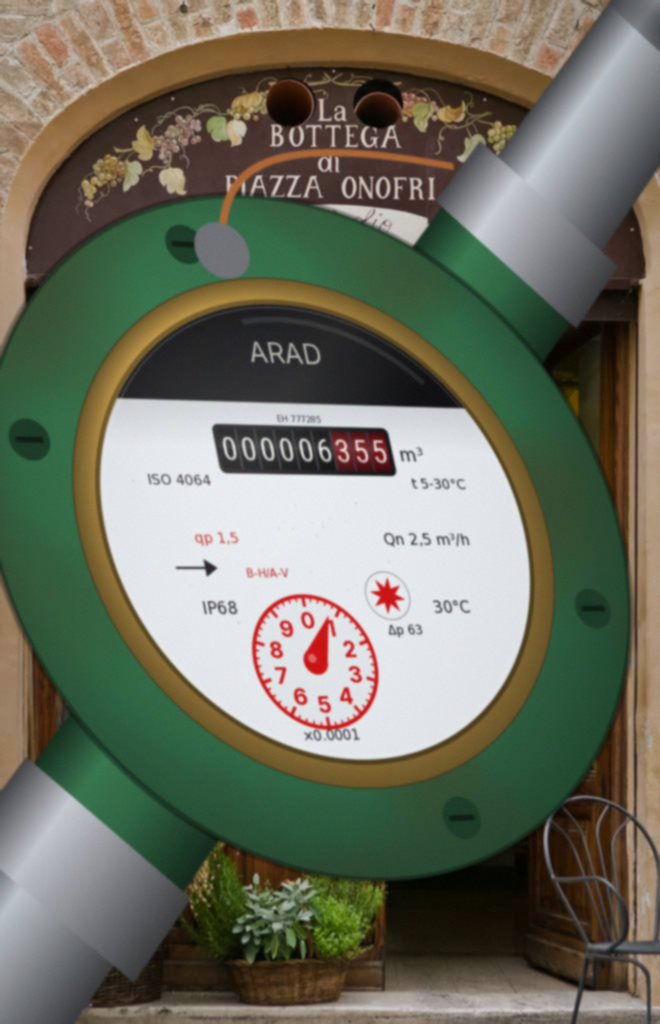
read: **6.3550** m³
